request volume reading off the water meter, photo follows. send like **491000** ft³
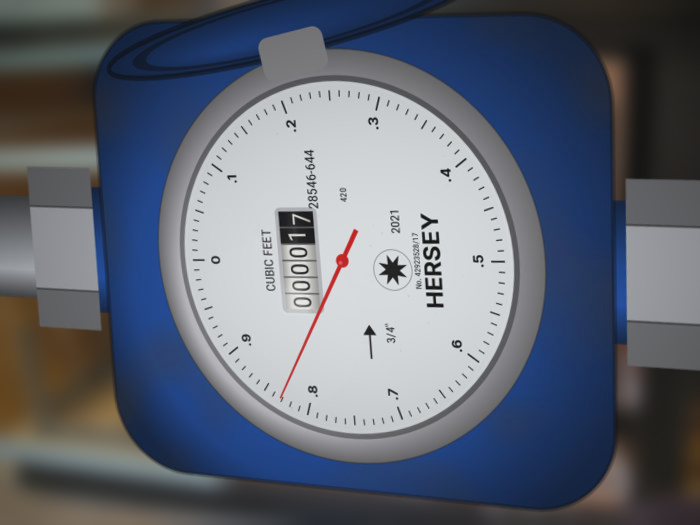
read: **16.83** ft³
